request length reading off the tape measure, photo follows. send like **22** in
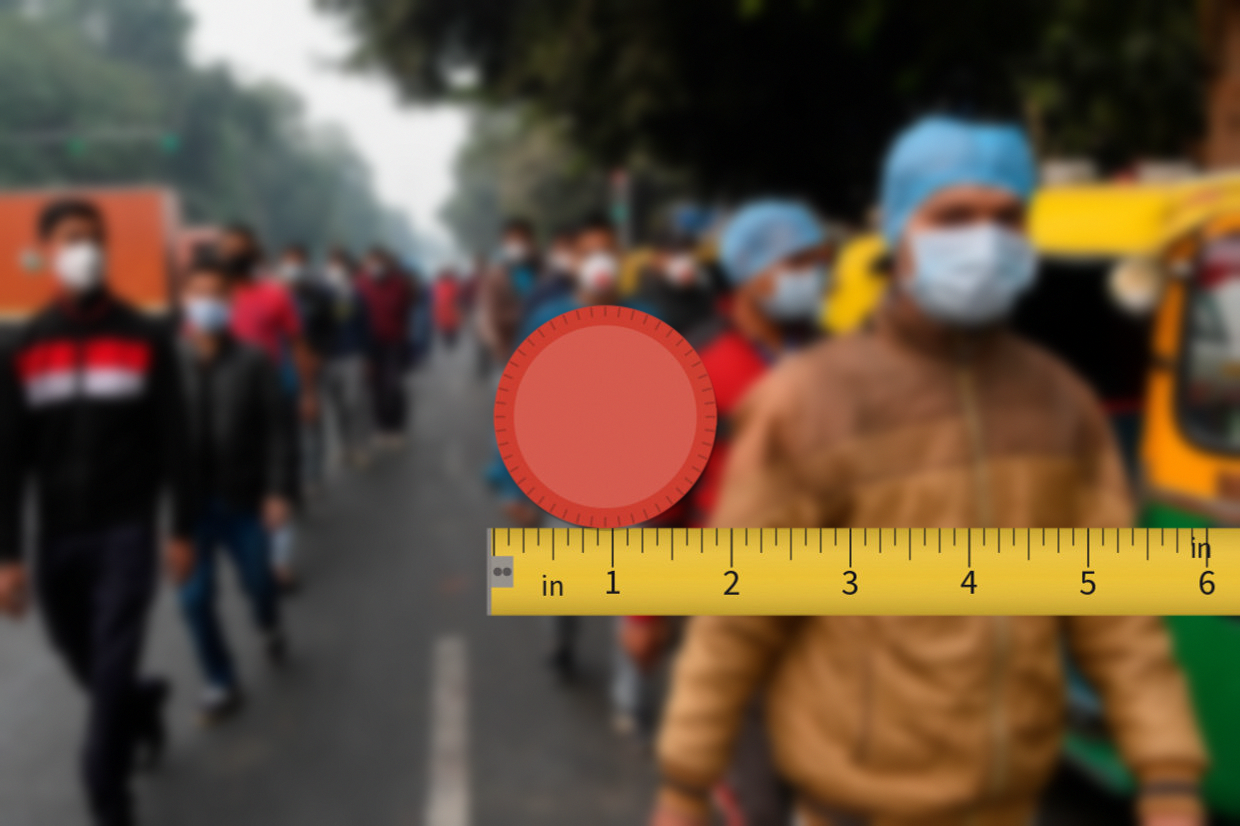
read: **1.875** in
